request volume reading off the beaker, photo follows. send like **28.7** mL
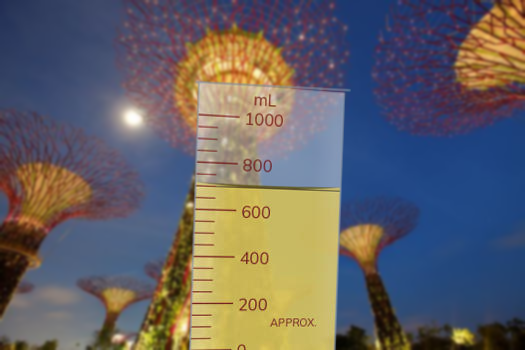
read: **700** mL
